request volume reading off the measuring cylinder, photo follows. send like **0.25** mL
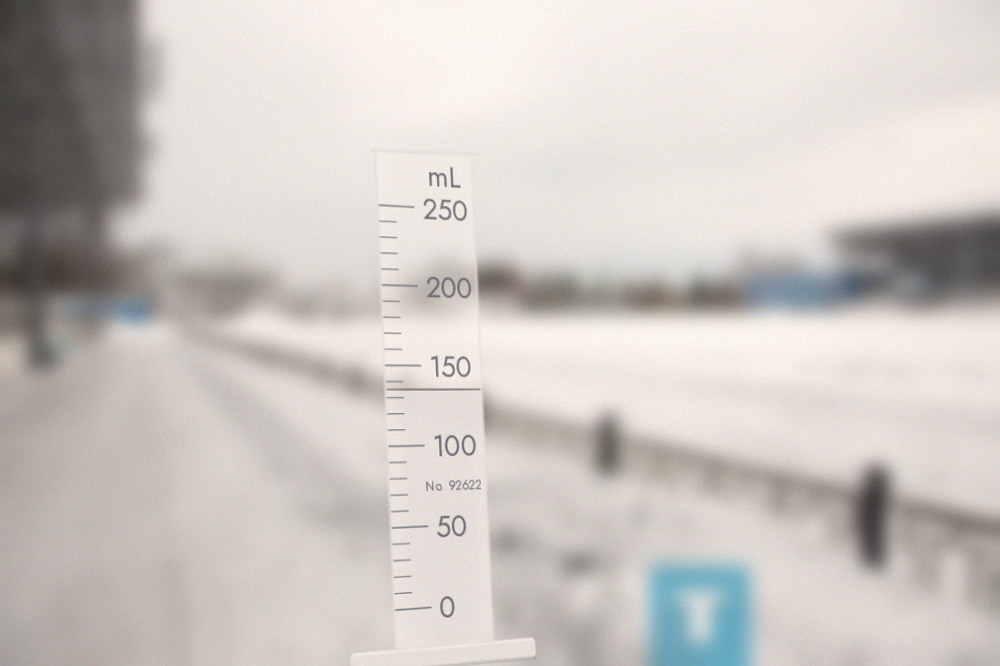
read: **135** mL
